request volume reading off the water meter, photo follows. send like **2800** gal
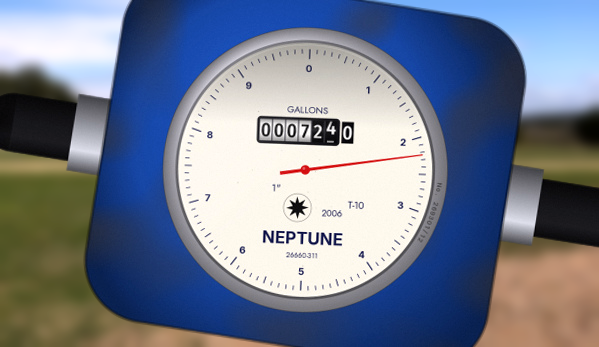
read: **7242.2** gal
